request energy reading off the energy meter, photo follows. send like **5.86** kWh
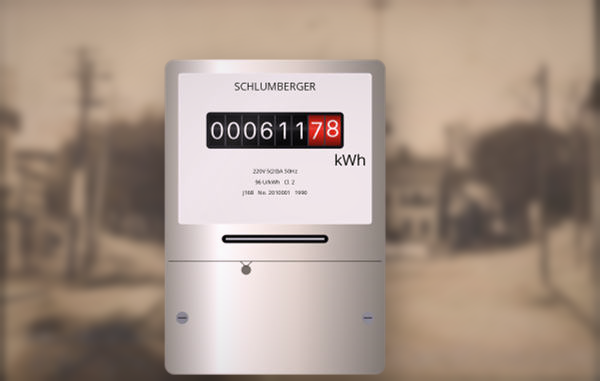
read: **611.78** kWh
